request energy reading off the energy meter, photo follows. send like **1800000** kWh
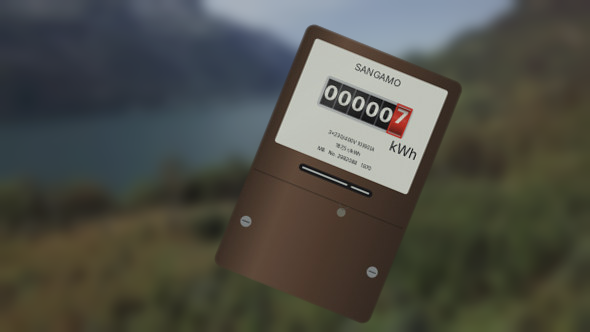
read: **0.7** kWh
